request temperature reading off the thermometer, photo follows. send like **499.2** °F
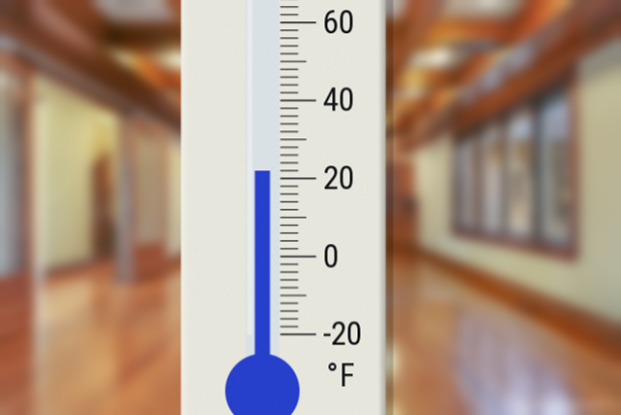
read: **22** °F
